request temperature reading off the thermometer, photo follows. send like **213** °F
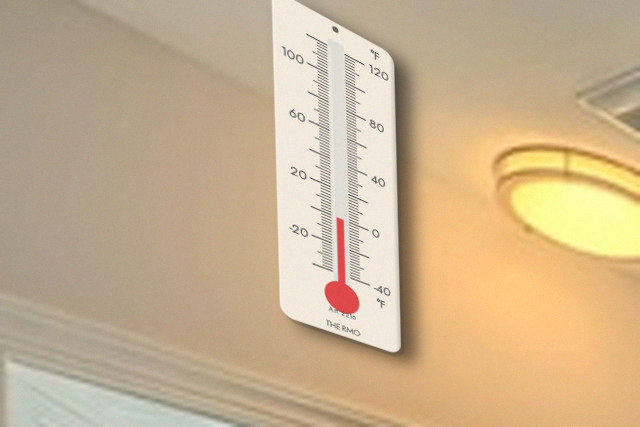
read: **0** °F
